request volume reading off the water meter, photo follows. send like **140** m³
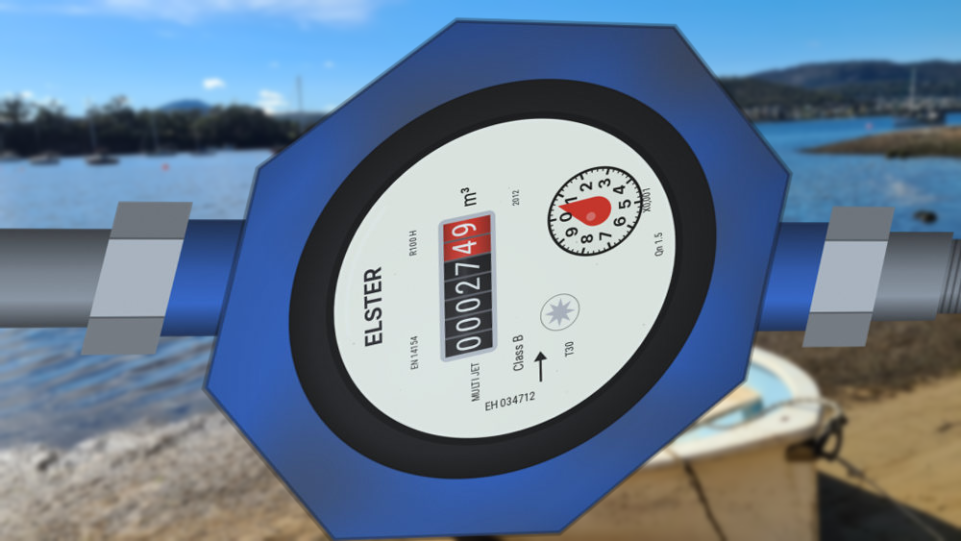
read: **27.490** m³
